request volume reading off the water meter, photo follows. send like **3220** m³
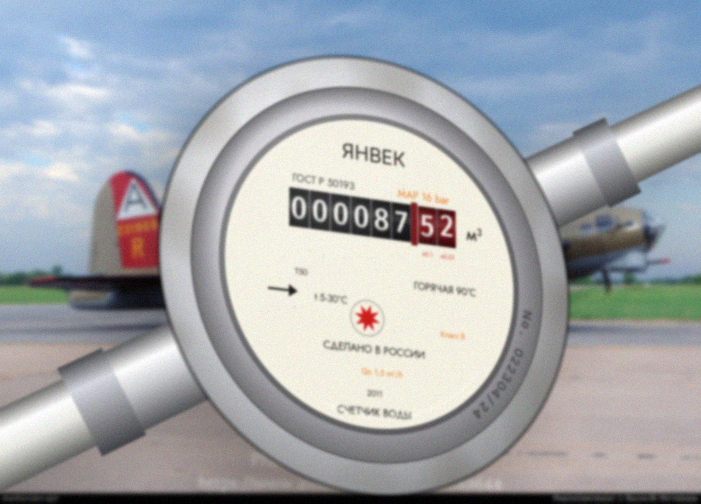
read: **87.52** m³
